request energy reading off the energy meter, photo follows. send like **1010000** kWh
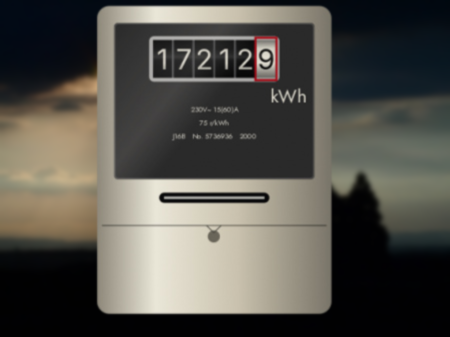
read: **17212.9** kWh
